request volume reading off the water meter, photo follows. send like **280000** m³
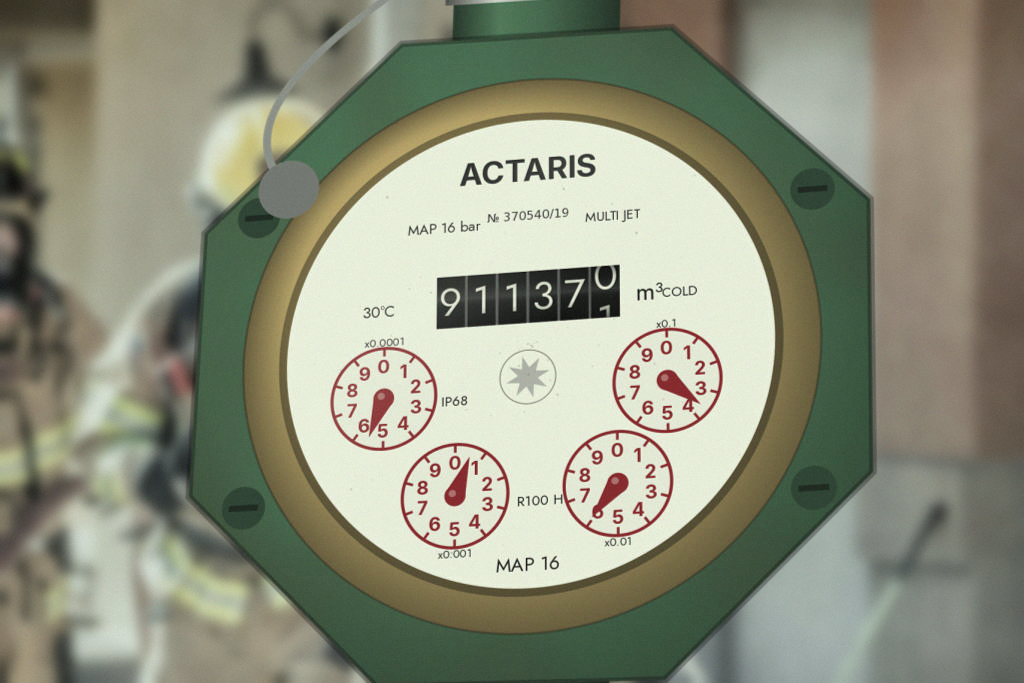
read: **911370.3605** m³
